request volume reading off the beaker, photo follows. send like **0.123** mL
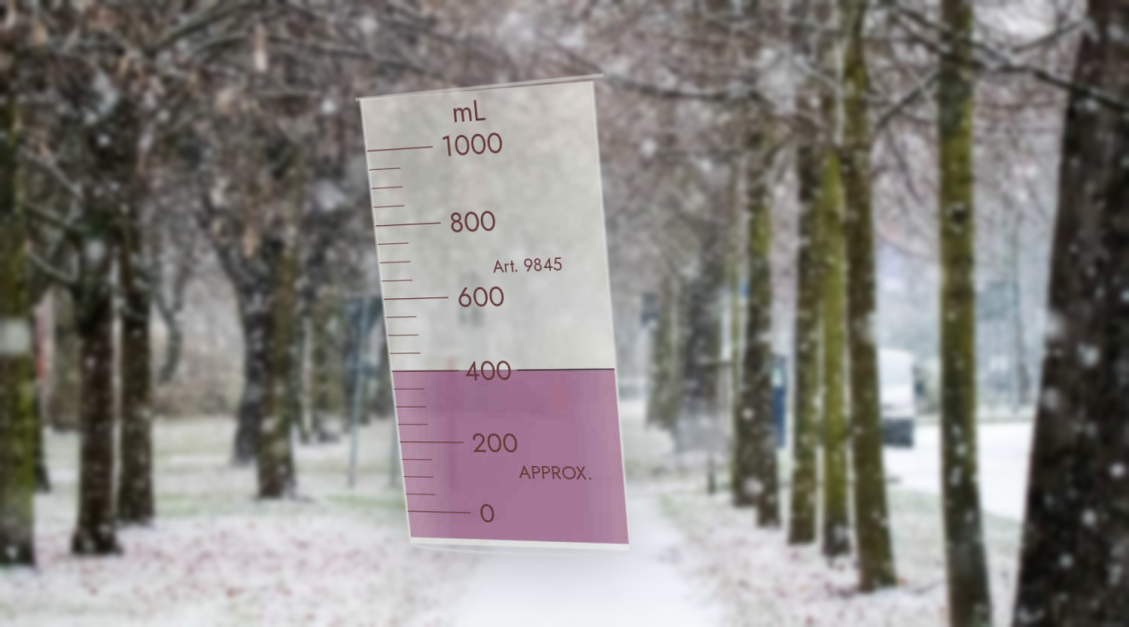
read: **400** mL
